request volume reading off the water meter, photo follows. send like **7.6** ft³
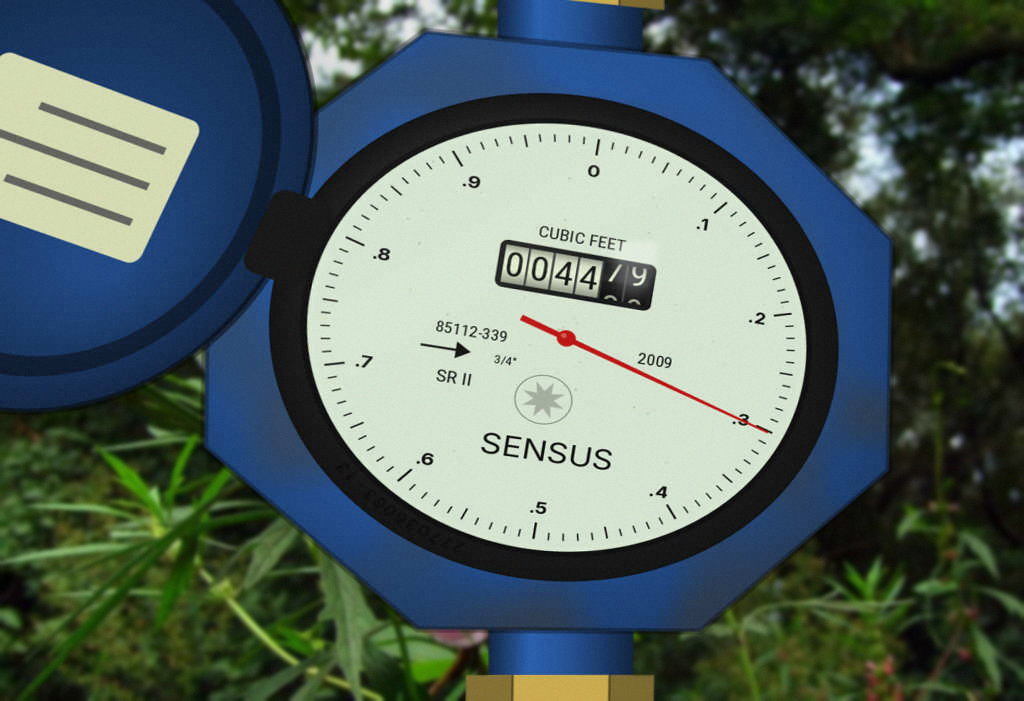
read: **4479.30** ft³
